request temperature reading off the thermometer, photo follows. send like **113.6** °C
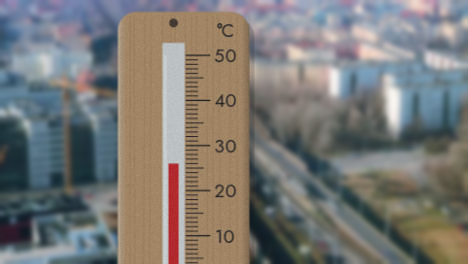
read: **26** °C
